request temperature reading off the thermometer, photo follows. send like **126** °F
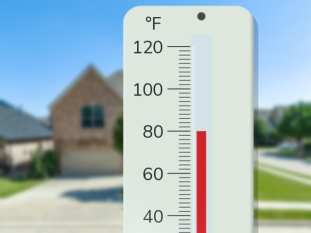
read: **80** °F
